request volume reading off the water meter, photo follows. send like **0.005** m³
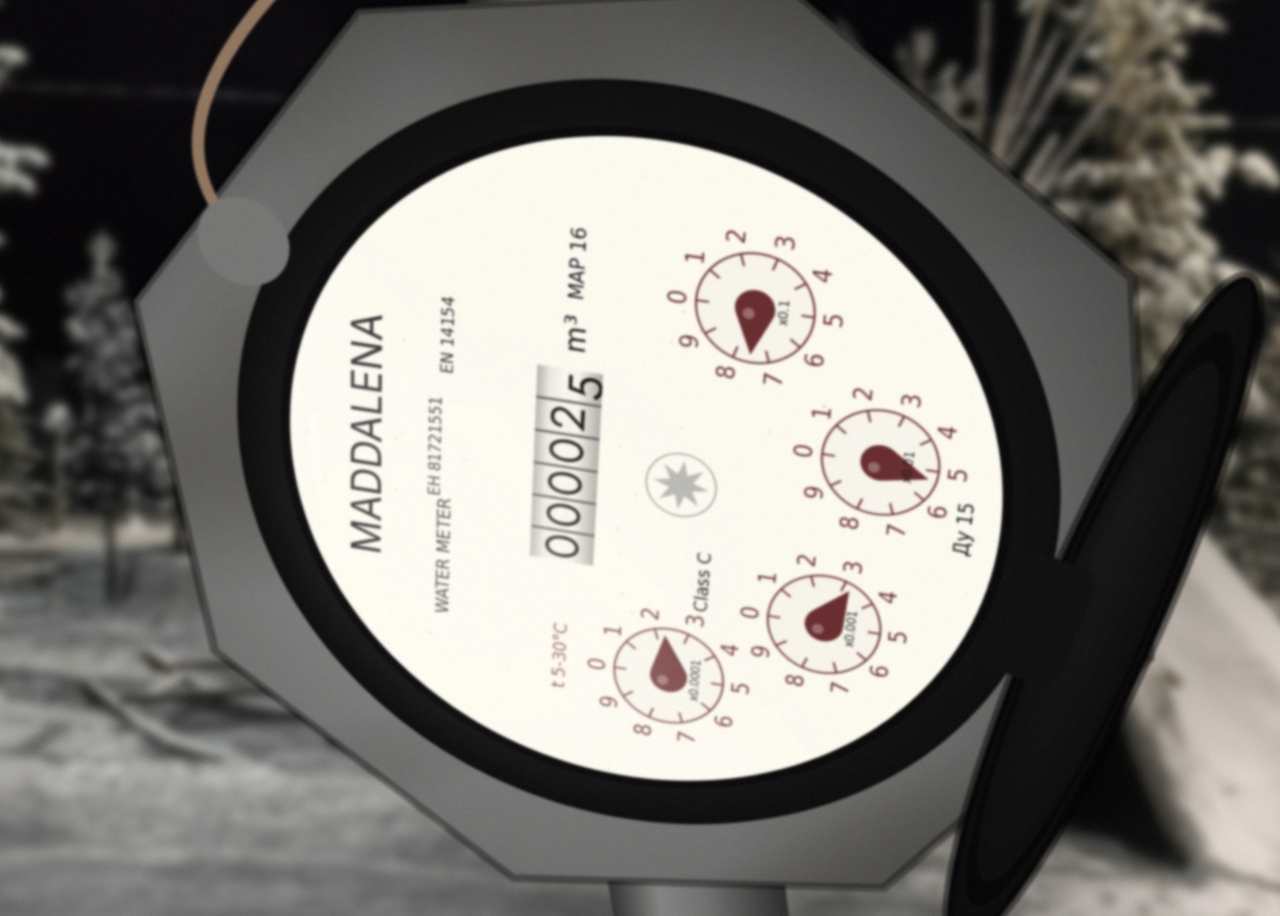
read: **24.7532** m³
